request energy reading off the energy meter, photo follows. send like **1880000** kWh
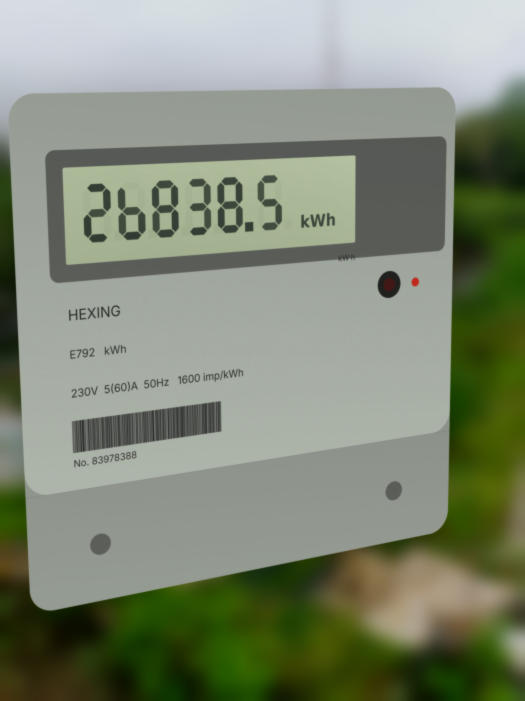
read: **26838.5** kWh
